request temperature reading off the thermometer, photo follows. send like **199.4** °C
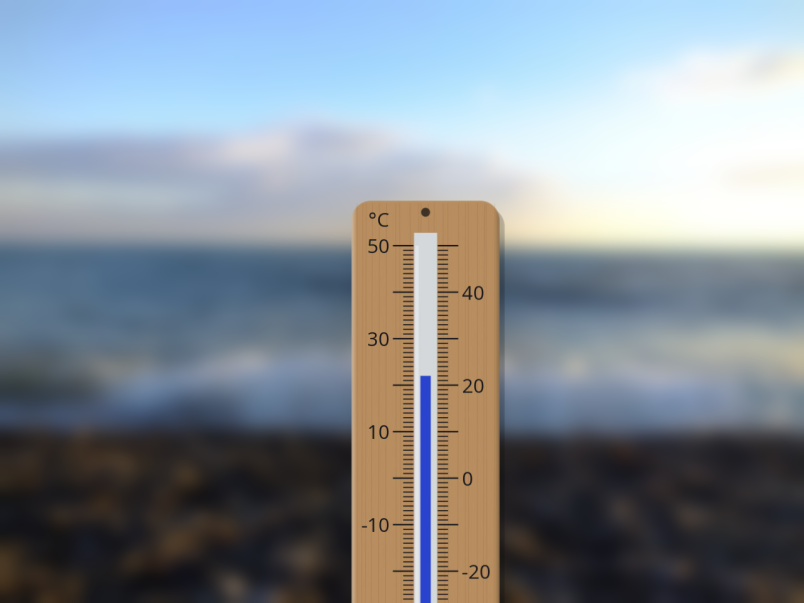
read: **22** °C
